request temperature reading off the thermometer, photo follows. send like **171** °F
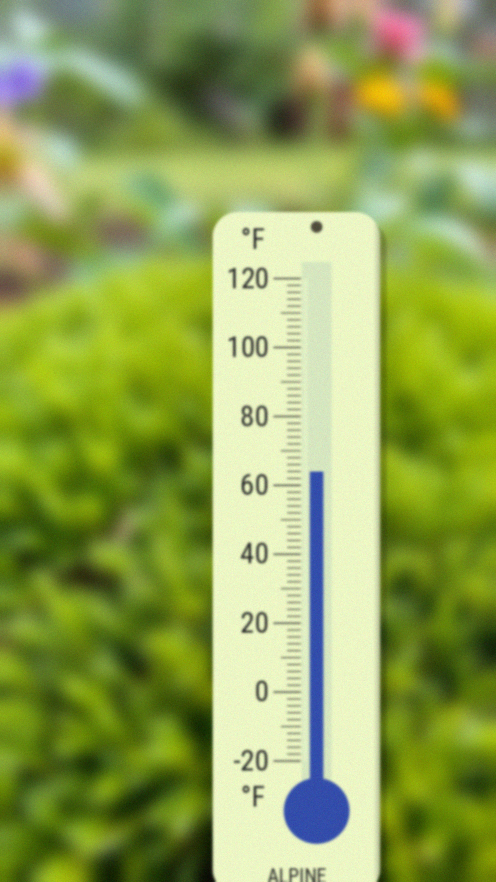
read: **64** °F
